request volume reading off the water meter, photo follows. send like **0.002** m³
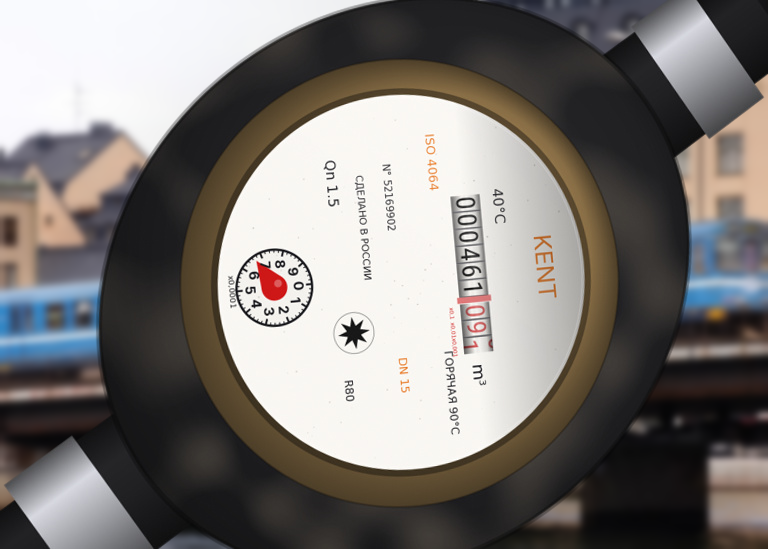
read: **461.0906** m³
